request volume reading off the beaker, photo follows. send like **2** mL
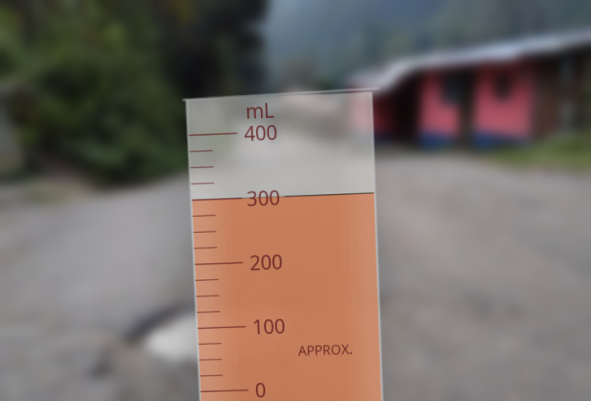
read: **300** mL
